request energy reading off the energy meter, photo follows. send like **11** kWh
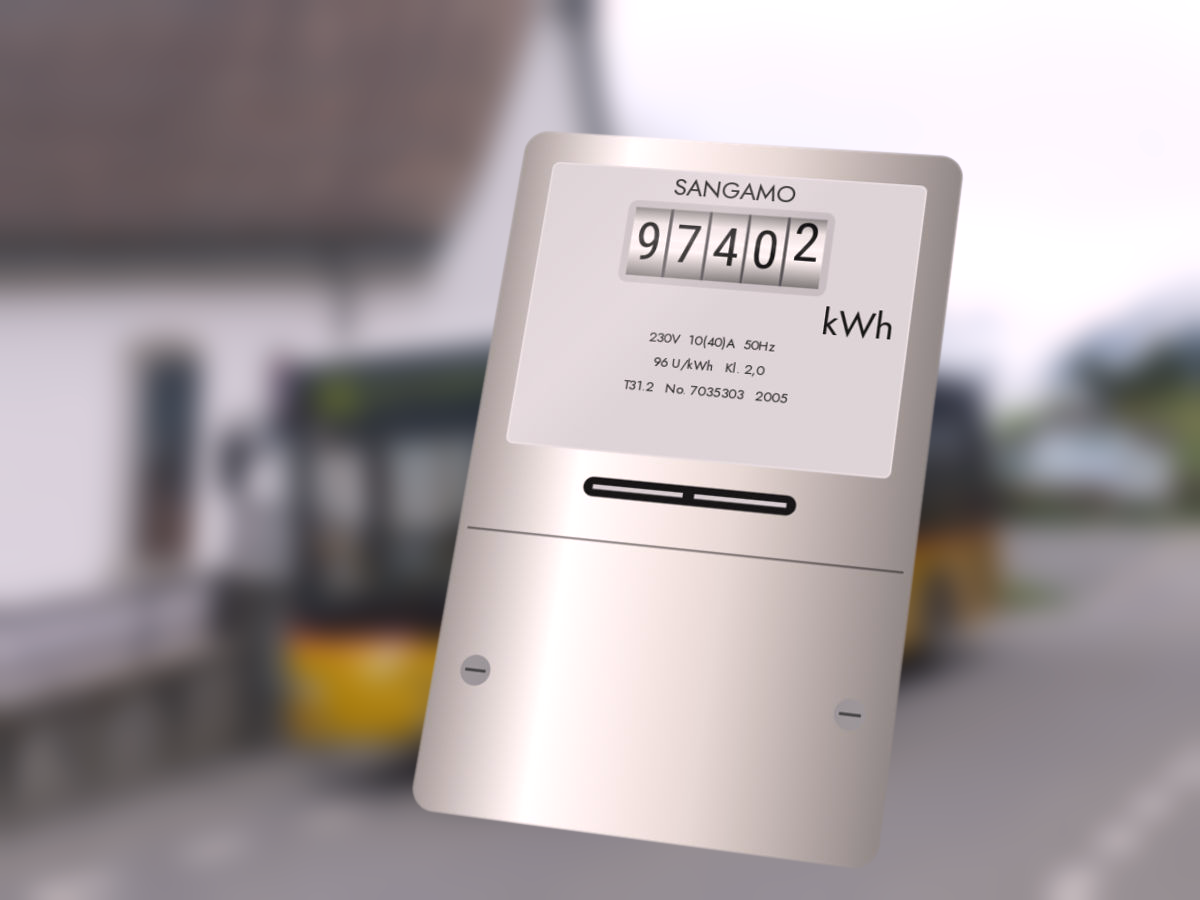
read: **97402** kWh
